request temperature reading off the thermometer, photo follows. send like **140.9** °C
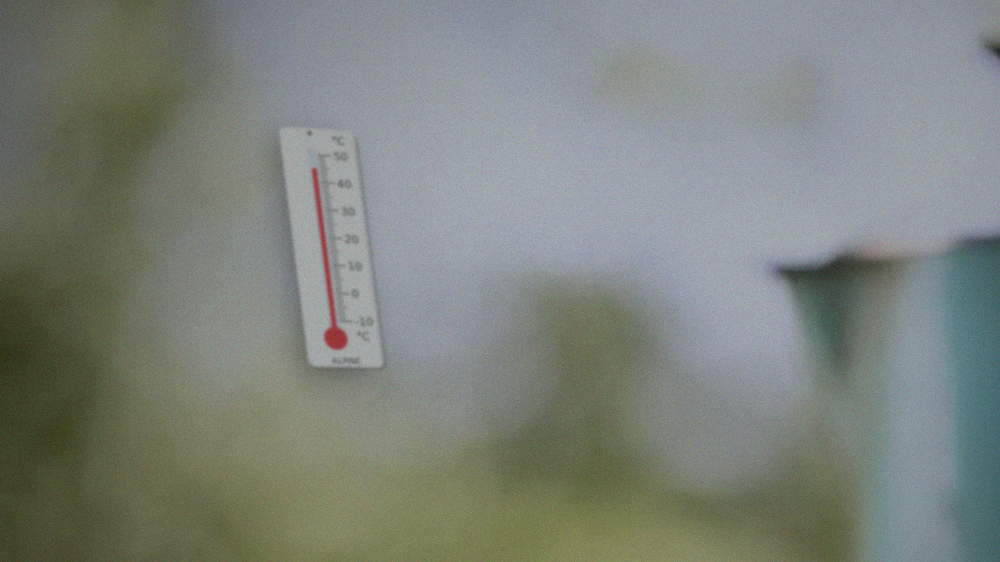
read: **45** °C
